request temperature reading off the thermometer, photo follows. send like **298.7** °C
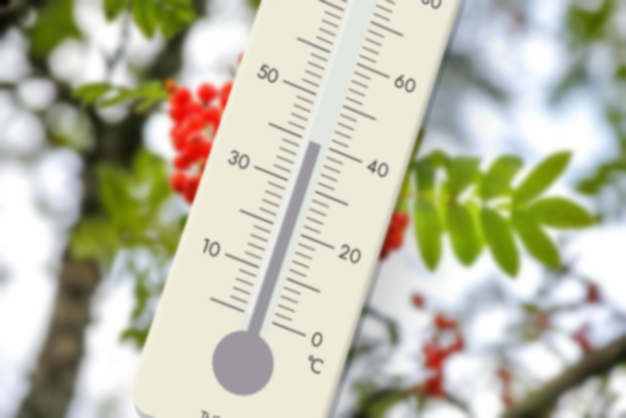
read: **40** °C
